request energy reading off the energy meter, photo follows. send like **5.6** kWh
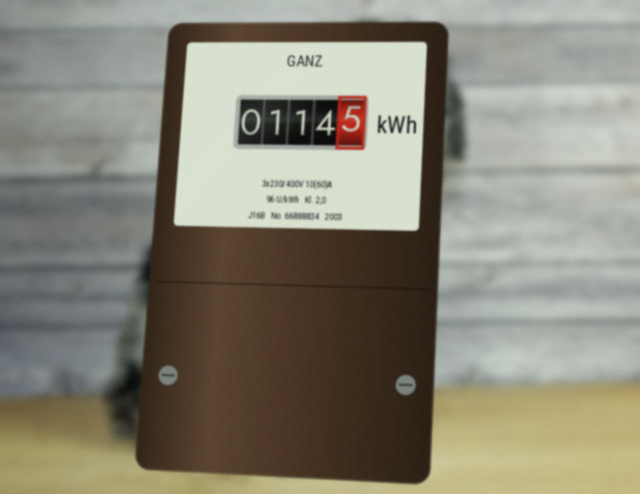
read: **114.5** kWh
